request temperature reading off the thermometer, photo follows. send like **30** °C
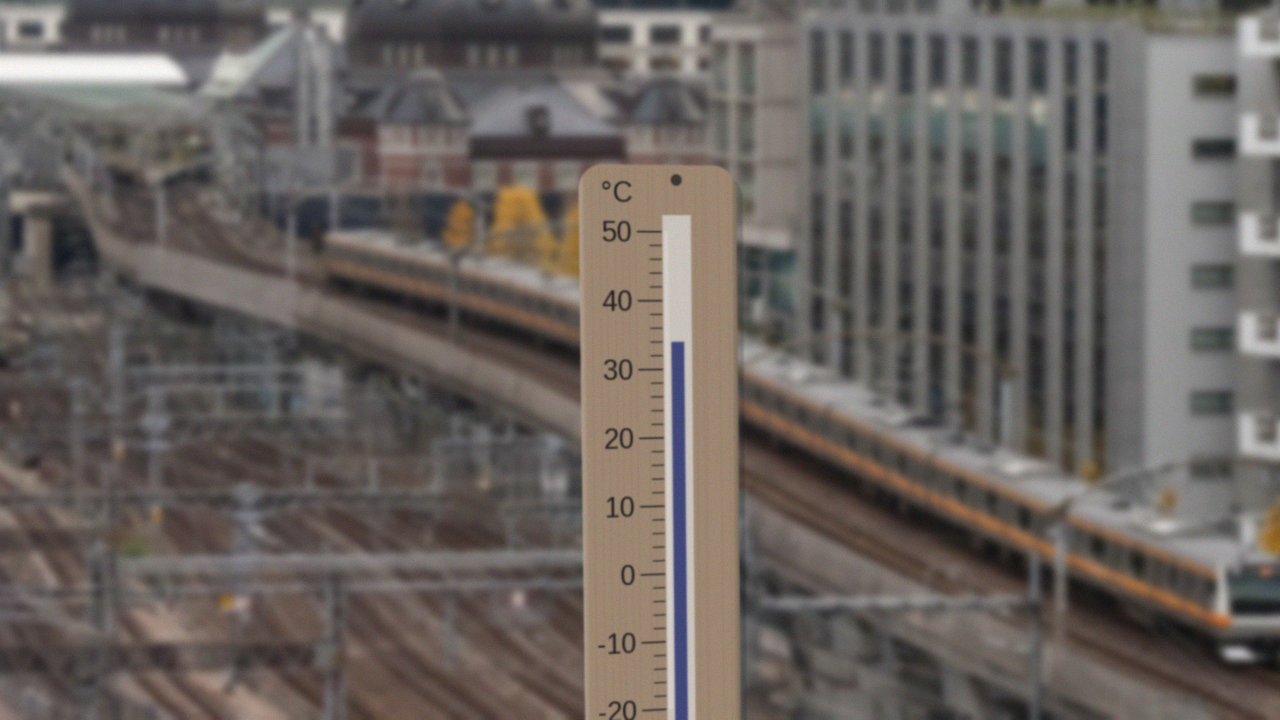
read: **34** °C
